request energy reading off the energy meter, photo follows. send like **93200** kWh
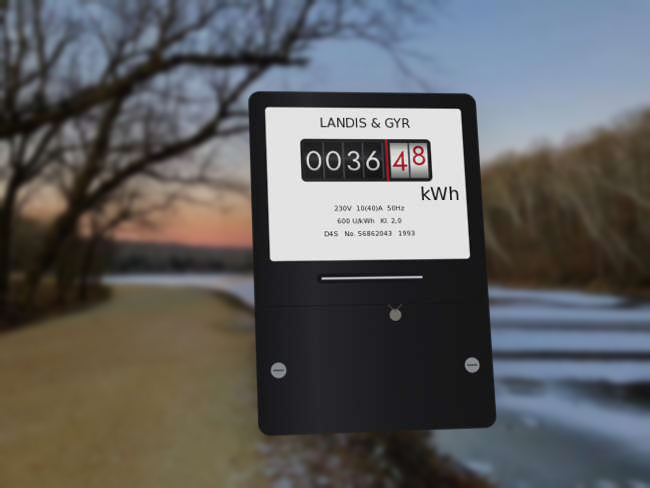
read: **36.48** kWh
